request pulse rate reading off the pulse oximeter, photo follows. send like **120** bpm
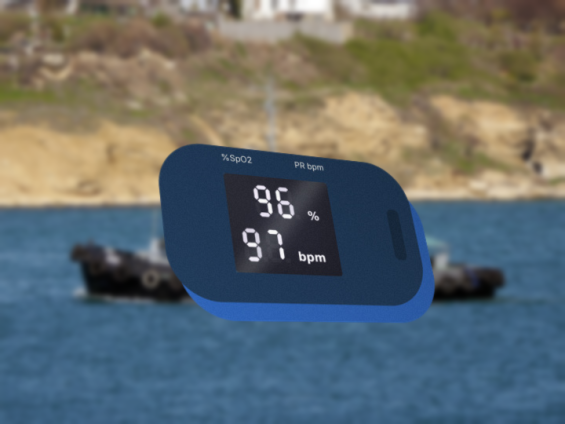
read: **97** bpm
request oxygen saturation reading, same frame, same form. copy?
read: **96** %
